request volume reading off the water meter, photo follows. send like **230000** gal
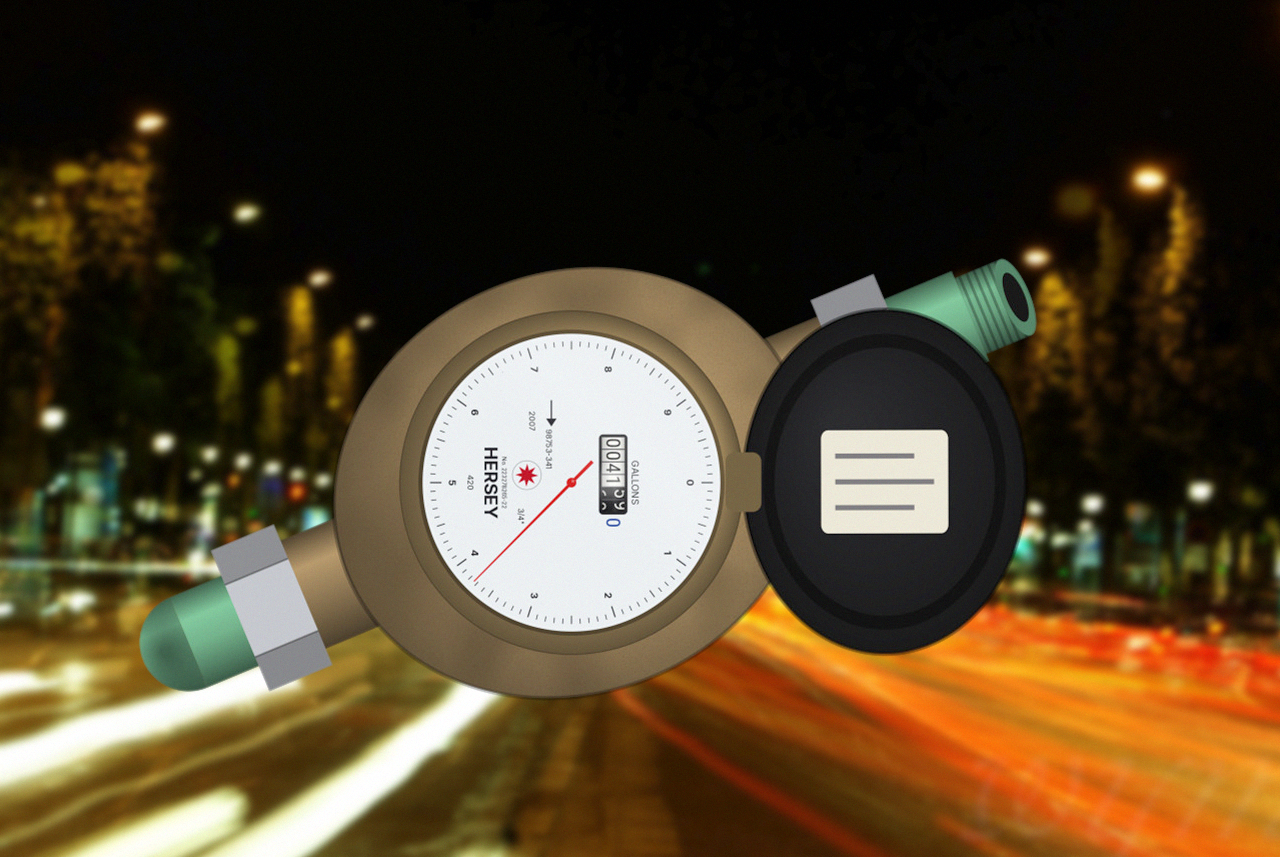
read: **41593.7** gal
